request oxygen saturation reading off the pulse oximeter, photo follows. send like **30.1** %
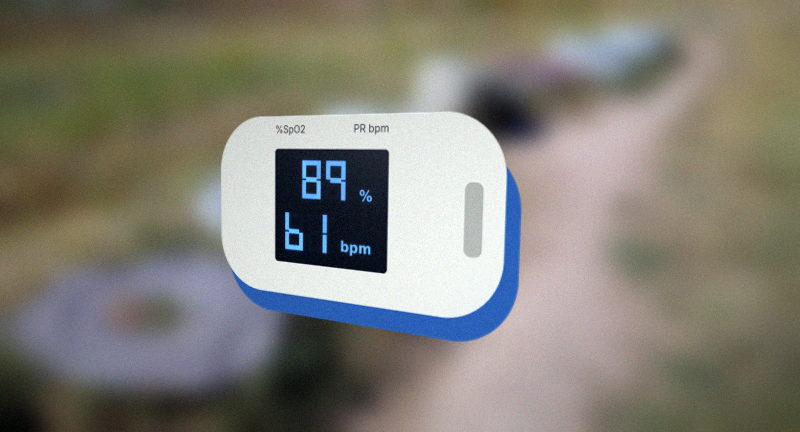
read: **89** %
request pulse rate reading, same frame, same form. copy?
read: **61** bpm
